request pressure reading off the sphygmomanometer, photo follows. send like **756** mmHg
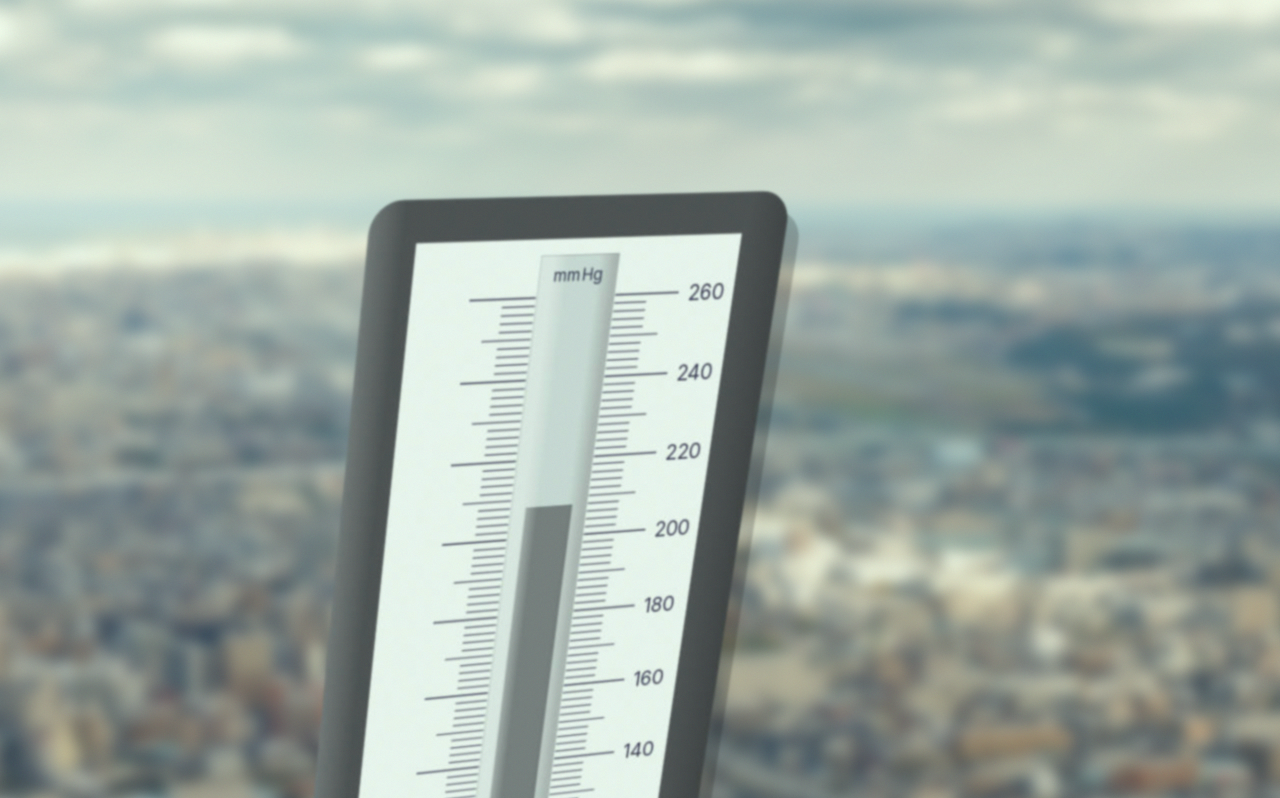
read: **208** mmHg
